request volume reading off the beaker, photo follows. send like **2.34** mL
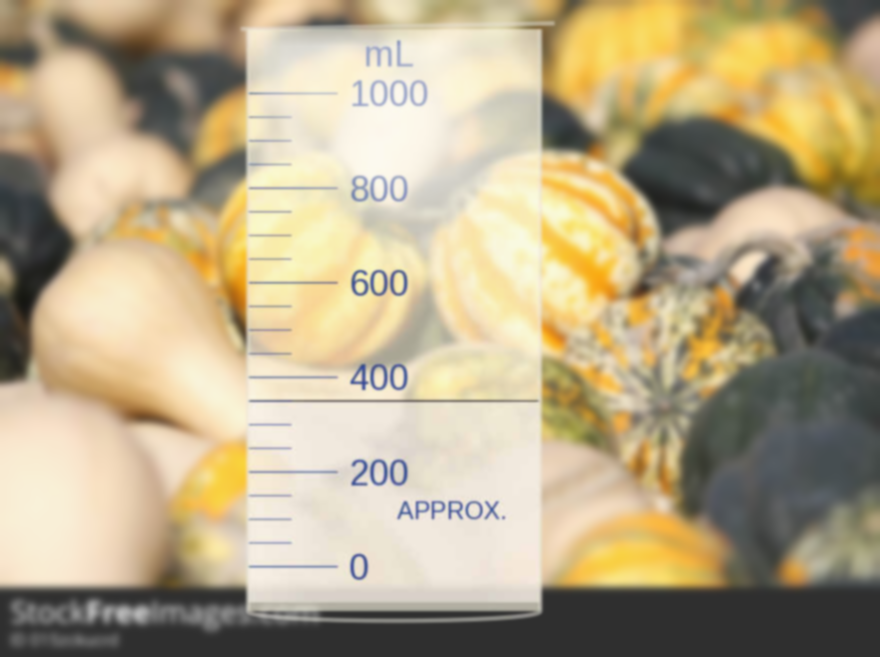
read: **350** mL
